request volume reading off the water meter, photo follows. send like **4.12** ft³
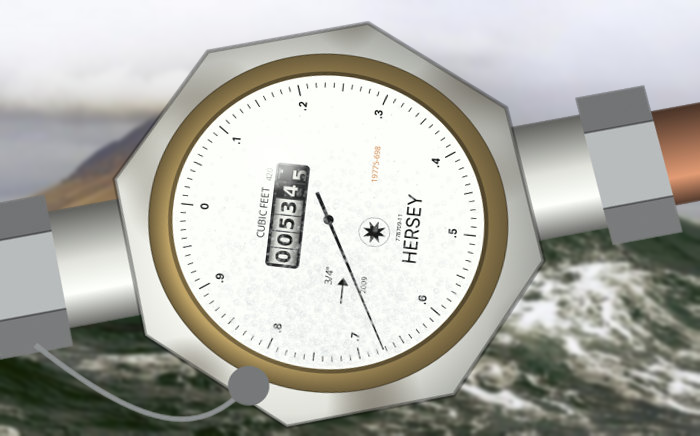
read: **5344.67** ft³
